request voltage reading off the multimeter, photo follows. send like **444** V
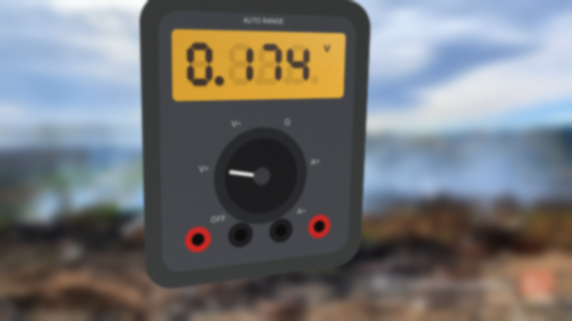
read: **0.174** V
